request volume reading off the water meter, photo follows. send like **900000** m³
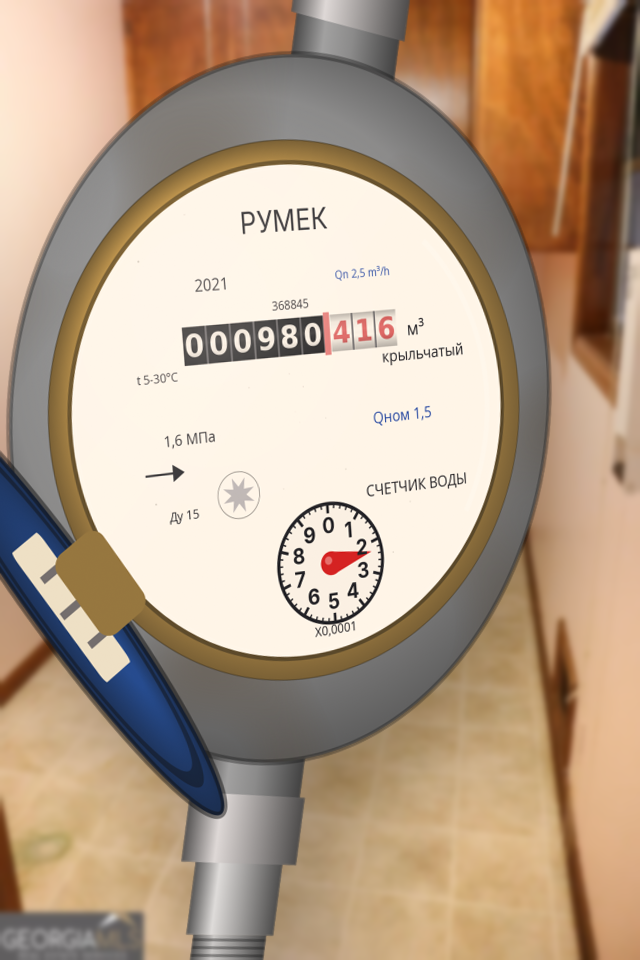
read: **980.4162** m³
